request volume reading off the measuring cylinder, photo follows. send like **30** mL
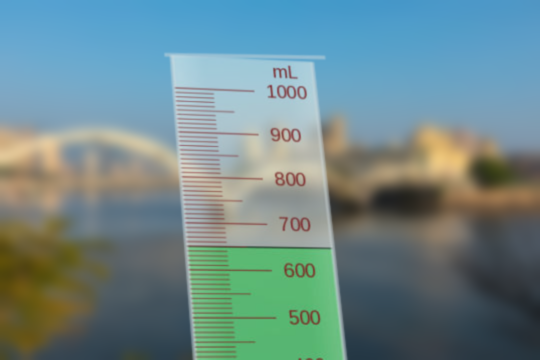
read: **650** mL
